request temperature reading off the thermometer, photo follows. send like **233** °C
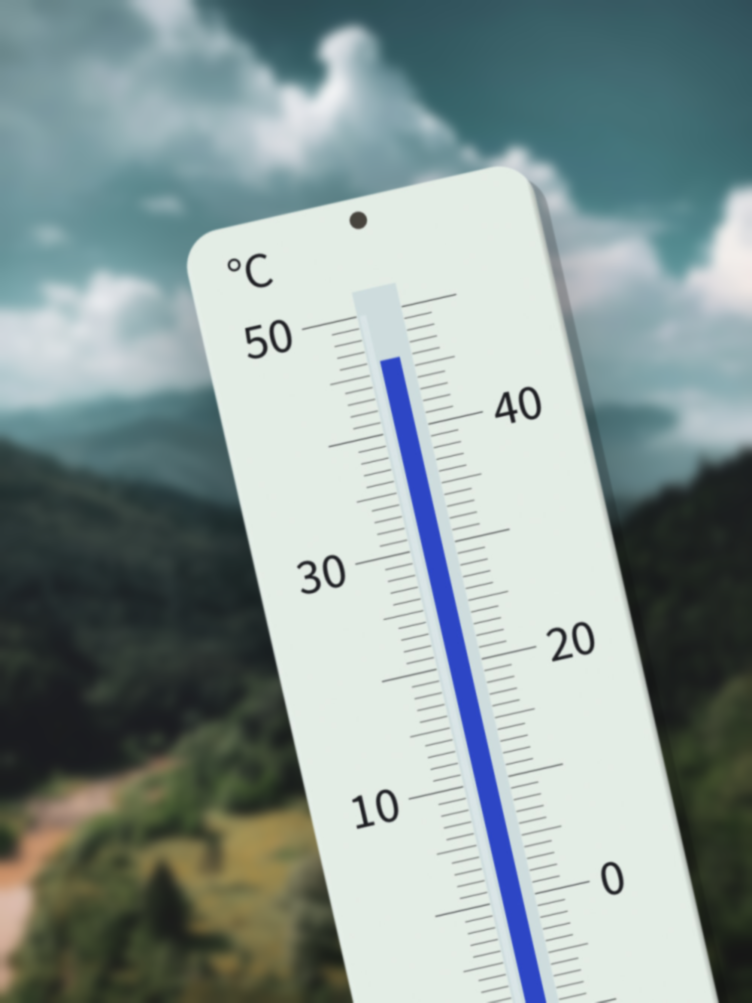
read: **46** °C
